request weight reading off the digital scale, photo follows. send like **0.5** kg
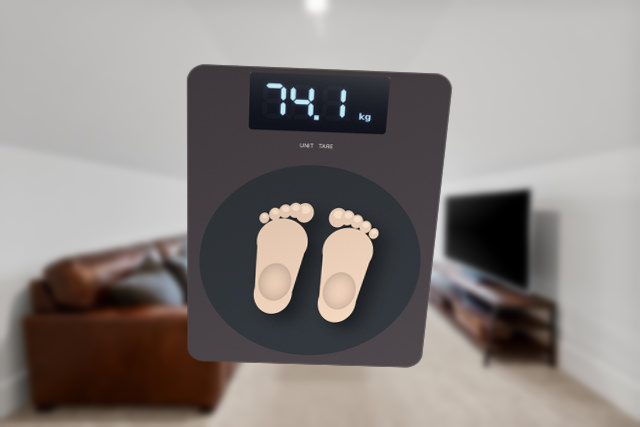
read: **74.1** kg
